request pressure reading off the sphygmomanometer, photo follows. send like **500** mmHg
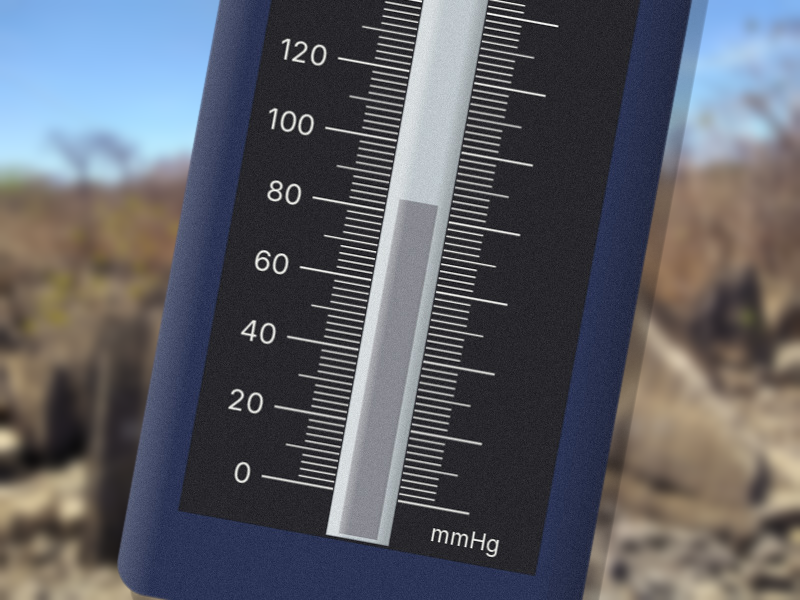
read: **84** mmHg
